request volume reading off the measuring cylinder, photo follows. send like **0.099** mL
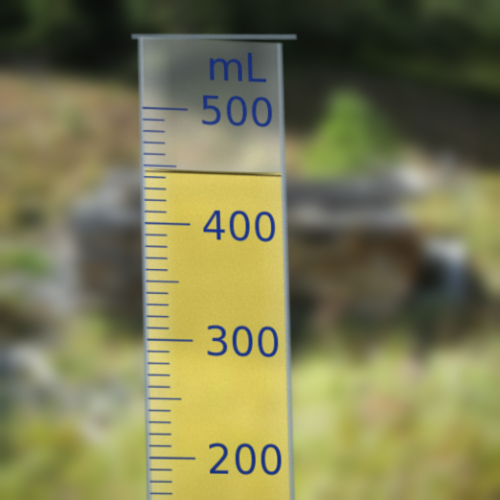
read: **445** mL
